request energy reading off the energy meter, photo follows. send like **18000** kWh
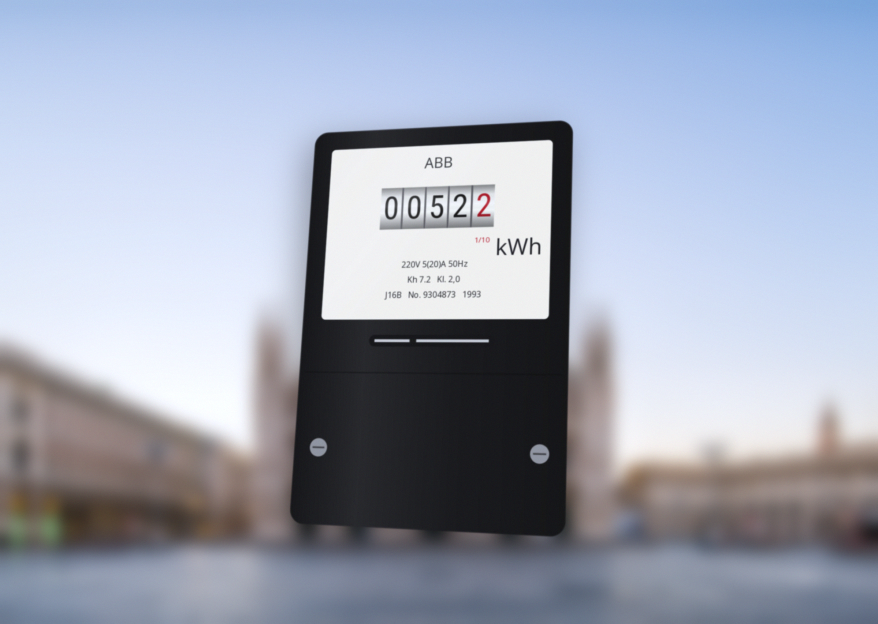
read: **52.2** kWh
